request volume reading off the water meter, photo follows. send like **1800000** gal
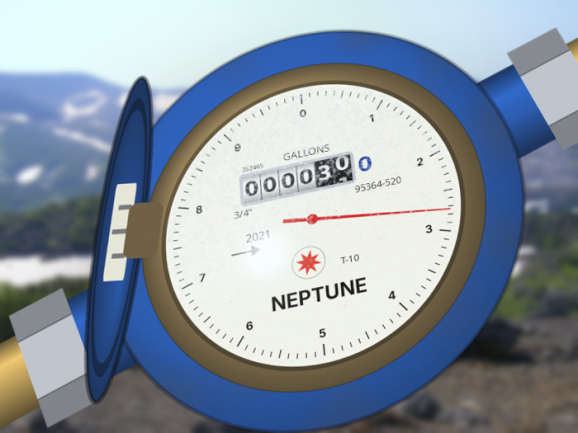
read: **302.7** gal
